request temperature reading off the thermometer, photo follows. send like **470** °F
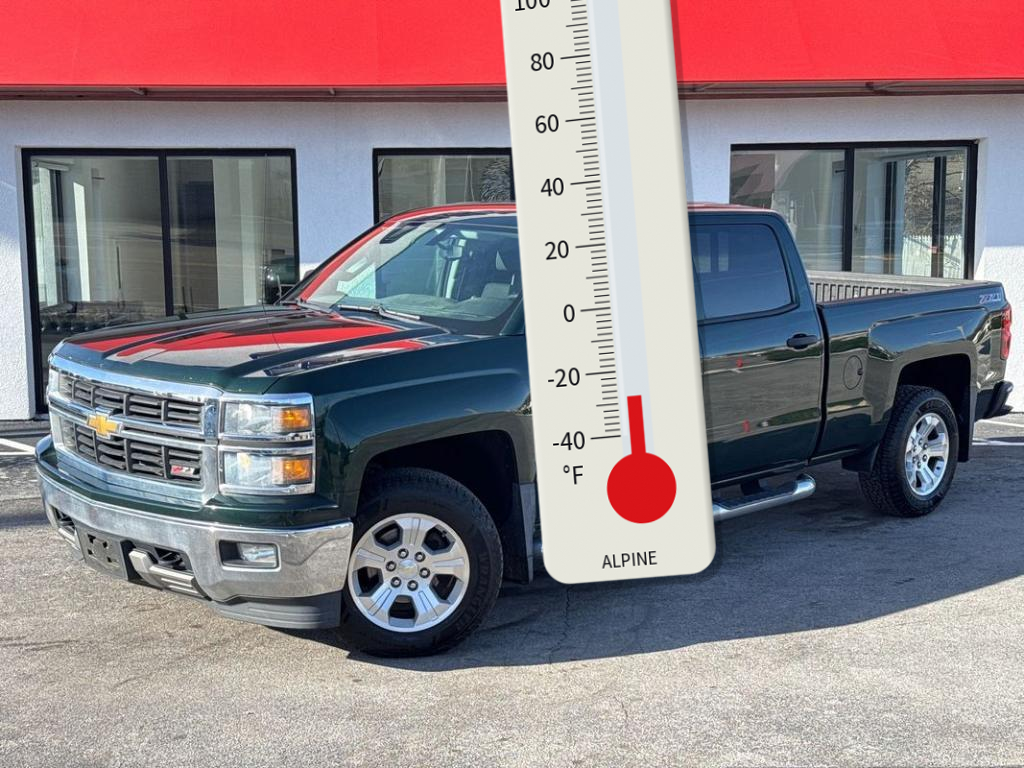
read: **-28** °F
